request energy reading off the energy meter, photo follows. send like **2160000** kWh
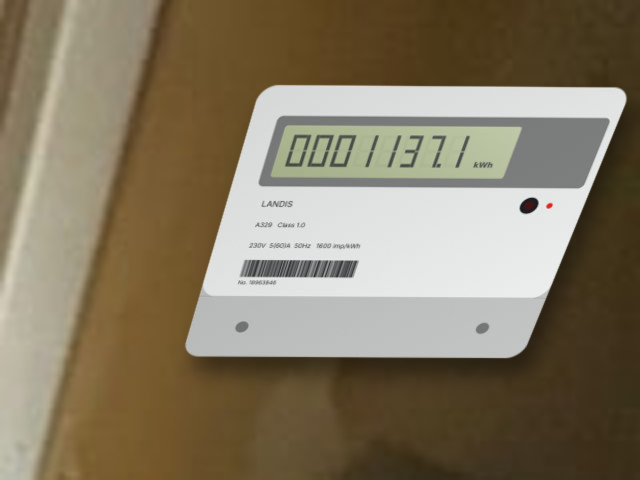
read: **1137.1** kWh
